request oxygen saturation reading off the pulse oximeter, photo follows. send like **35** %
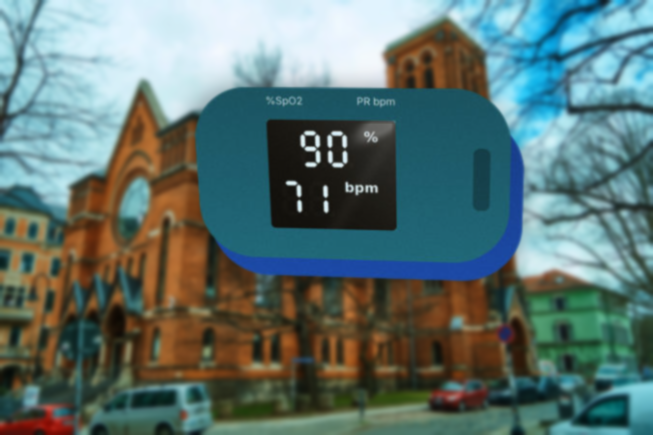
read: **90** %
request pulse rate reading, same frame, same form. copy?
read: **71** bpm
